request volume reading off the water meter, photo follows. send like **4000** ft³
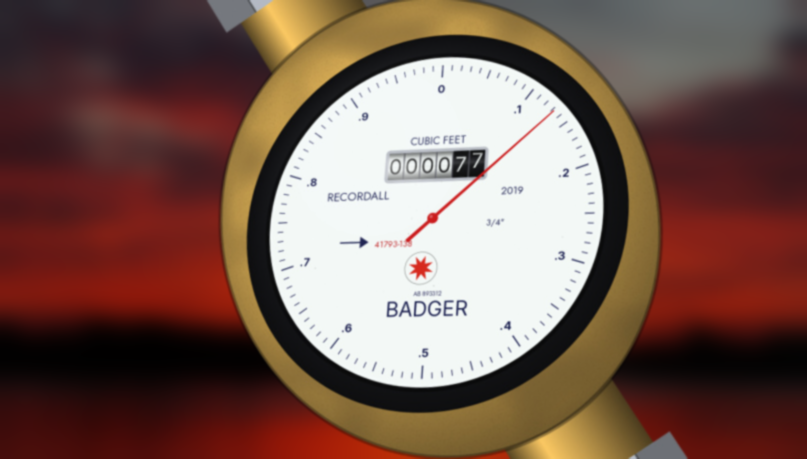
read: **77.13** ft³
